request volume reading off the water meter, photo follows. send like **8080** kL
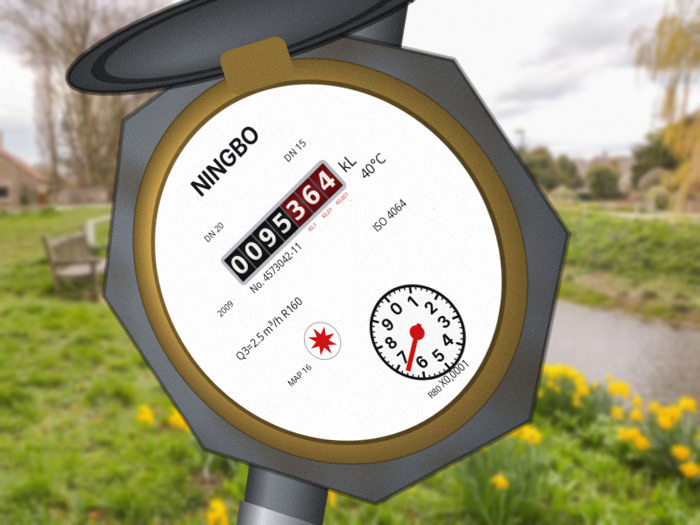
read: **95.3646** kL
